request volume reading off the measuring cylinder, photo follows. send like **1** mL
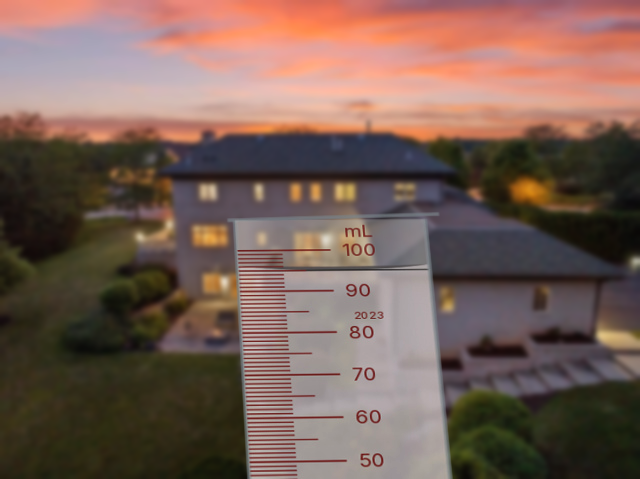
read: **95** mL
